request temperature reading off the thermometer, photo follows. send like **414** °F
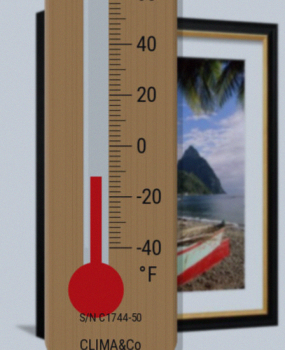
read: **-12** °F
